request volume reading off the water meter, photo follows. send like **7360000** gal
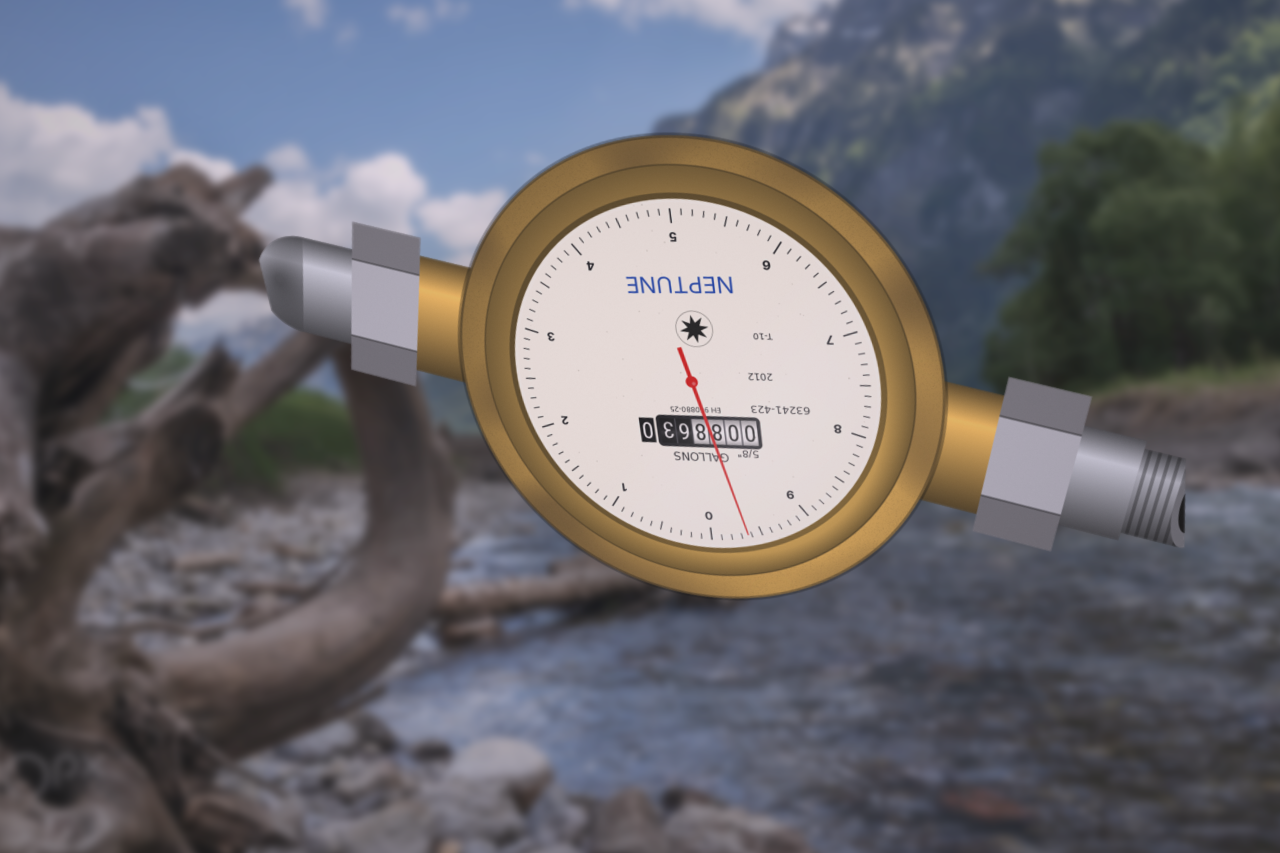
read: **88629.6** gal
